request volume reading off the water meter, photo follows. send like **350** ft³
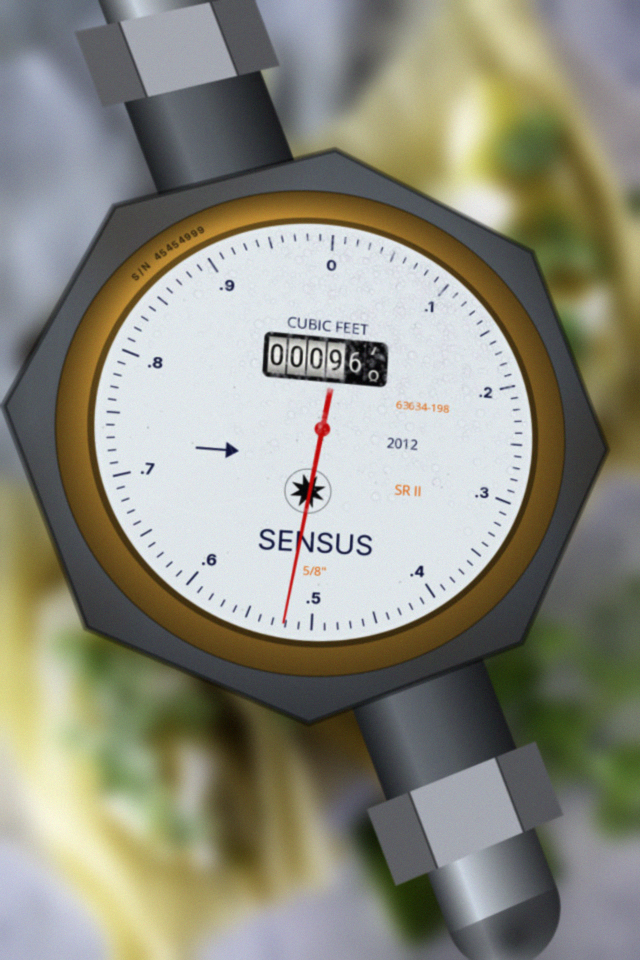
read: **967.52** ft³
